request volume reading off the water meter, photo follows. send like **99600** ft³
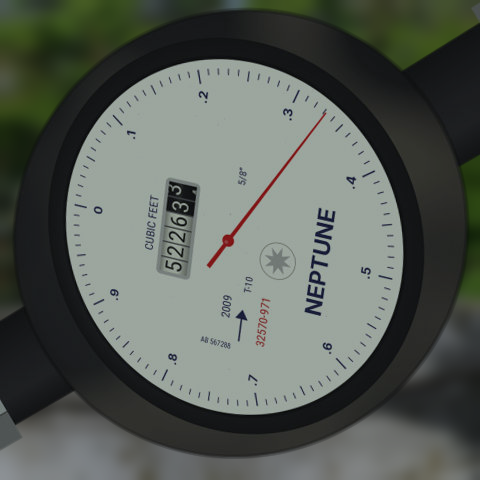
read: **522633.33** ft³
